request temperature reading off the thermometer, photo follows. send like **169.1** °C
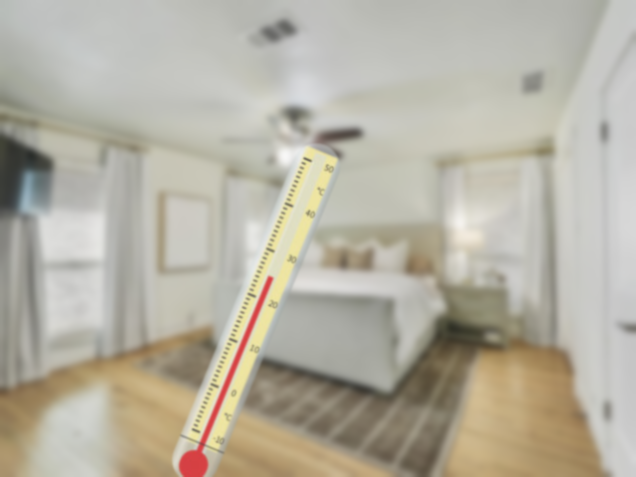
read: **25** °C
